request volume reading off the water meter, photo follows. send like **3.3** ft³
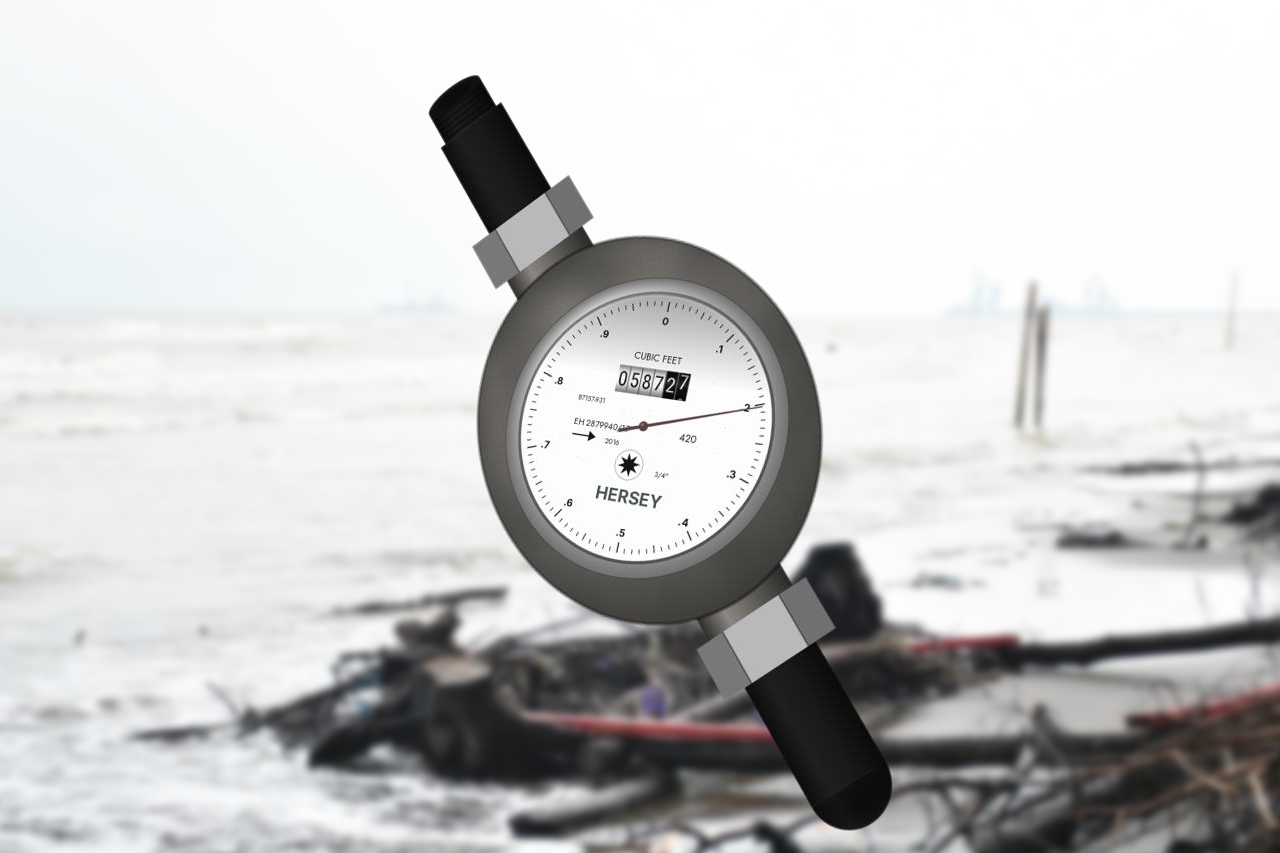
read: **58727.20** ft³
